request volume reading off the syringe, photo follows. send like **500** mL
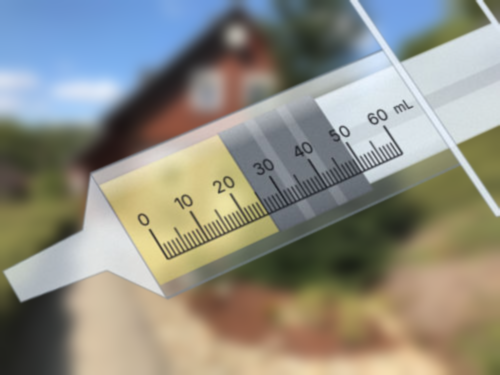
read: **25** mL
